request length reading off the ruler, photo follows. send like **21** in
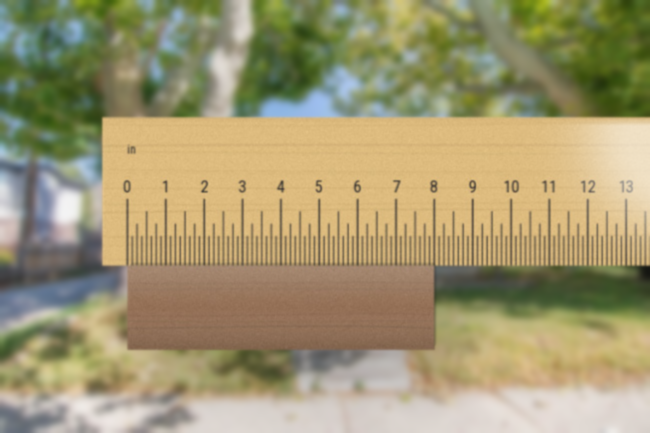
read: **8** in
